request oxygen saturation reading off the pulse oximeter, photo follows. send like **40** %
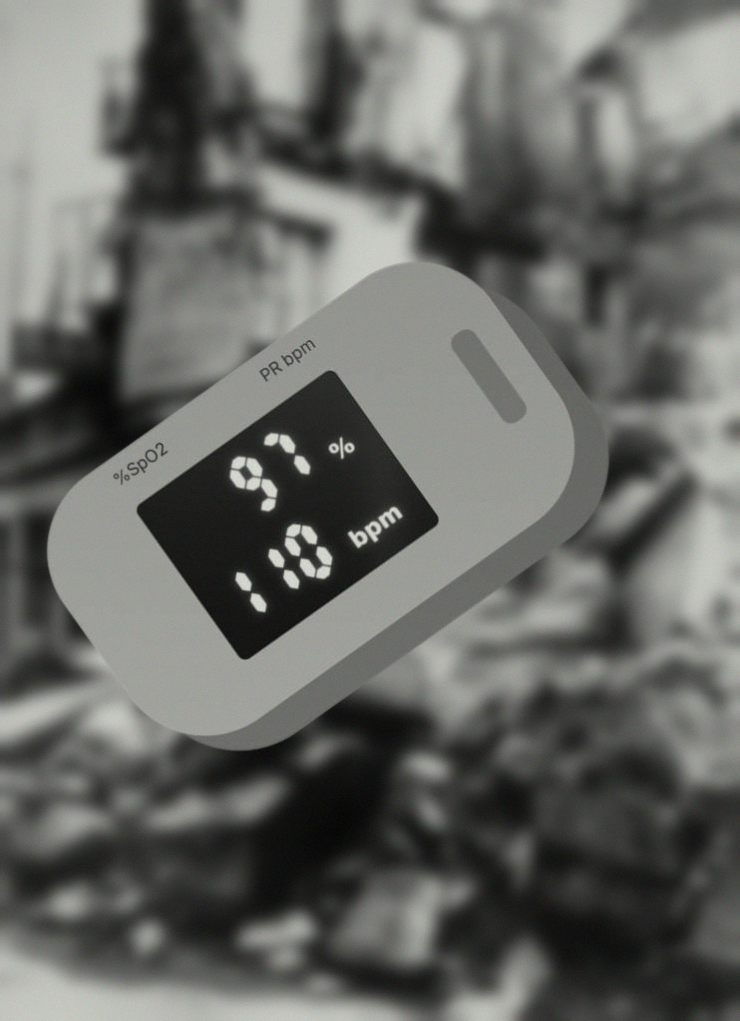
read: **97** %
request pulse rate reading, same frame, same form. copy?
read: **110** bpm
